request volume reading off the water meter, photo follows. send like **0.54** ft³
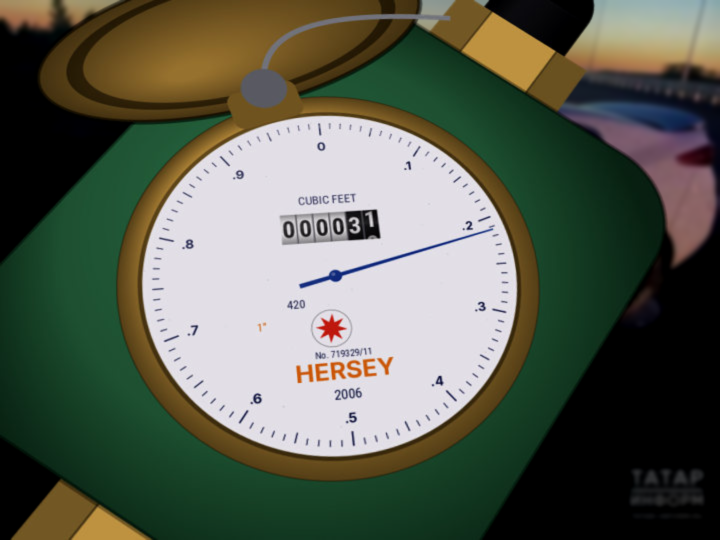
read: **31.21** ft³
